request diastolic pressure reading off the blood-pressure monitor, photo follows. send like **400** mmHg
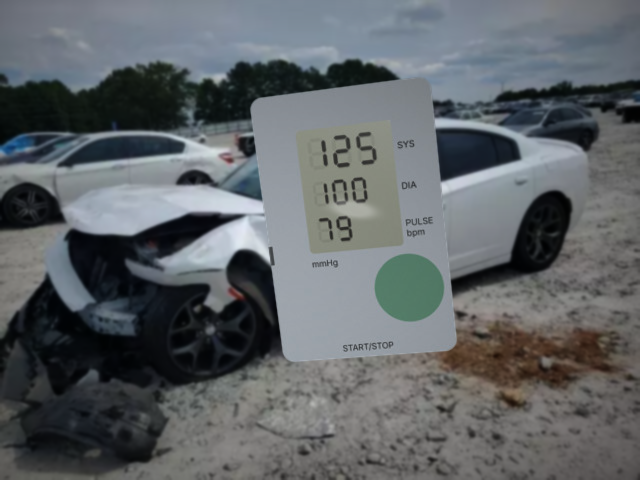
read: **100** mmHg
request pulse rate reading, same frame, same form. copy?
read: **79** bpm
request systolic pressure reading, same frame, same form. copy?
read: **125** mmHg
